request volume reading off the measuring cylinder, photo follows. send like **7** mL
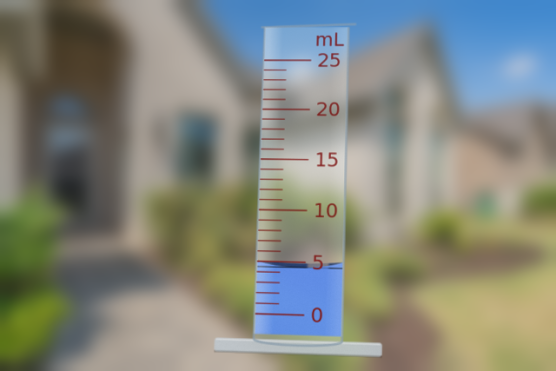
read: **4.5** mL
